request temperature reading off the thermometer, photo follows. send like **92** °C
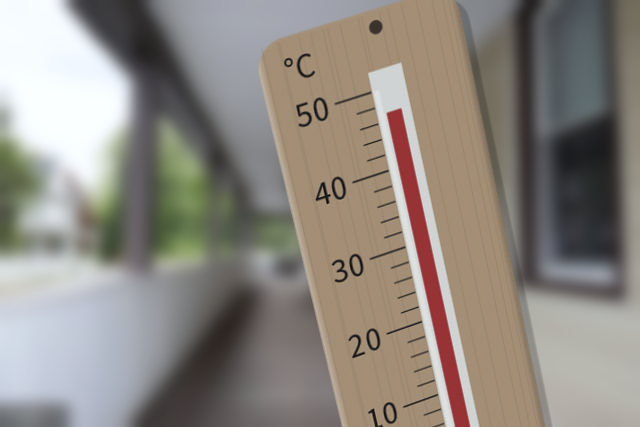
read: **47** °C
